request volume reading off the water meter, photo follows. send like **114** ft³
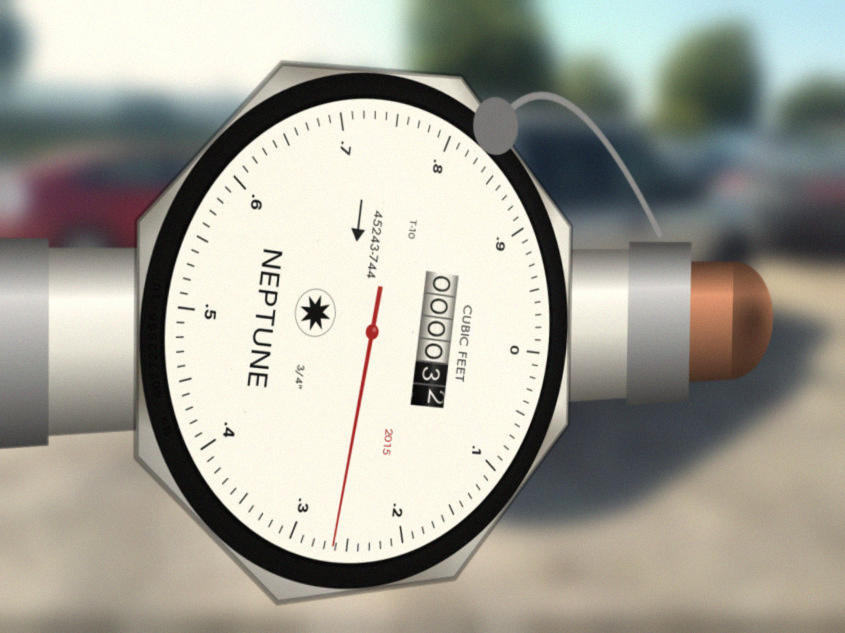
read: **32.26** ft³
